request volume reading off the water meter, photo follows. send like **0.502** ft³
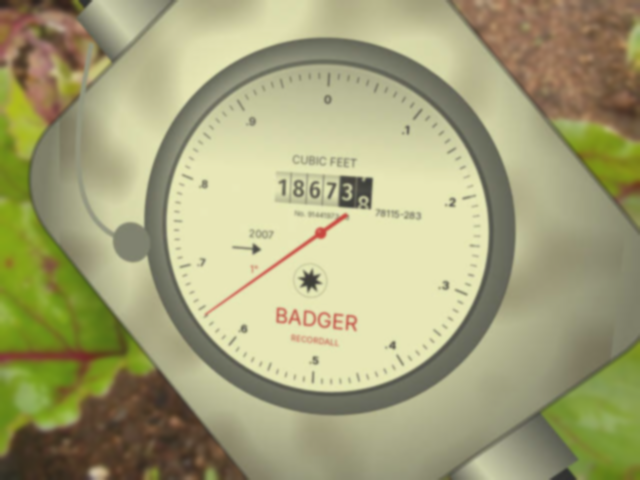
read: **186737.64** ft³
